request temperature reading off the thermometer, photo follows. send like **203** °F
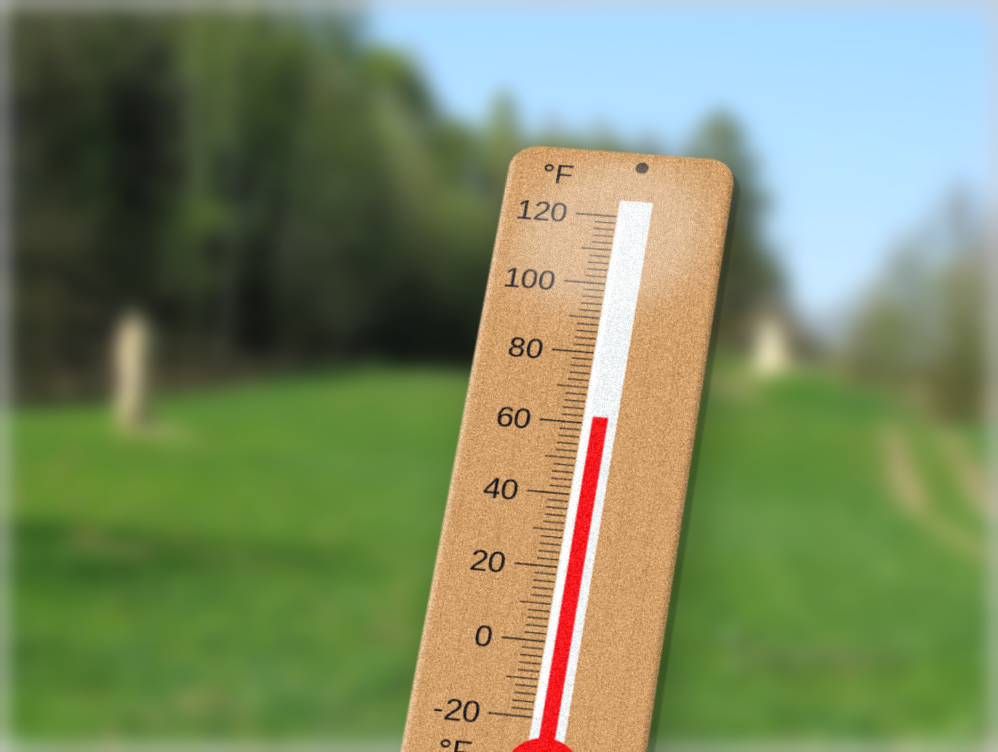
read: **62** °F
